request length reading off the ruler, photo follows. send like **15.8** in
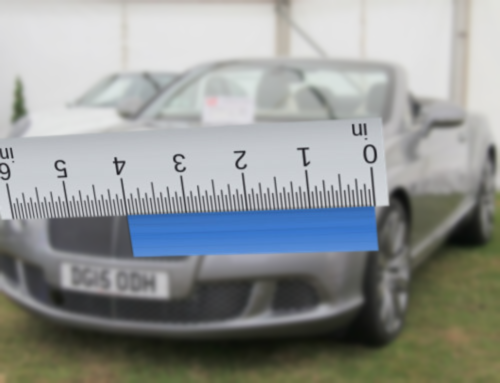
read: **4** in
